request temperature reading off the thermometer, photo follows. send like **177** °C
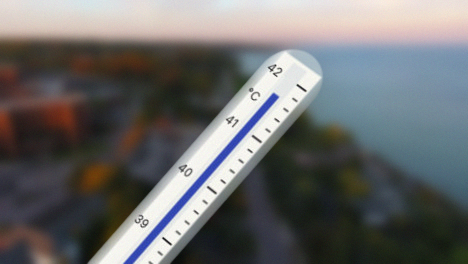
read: **41.7** °C
